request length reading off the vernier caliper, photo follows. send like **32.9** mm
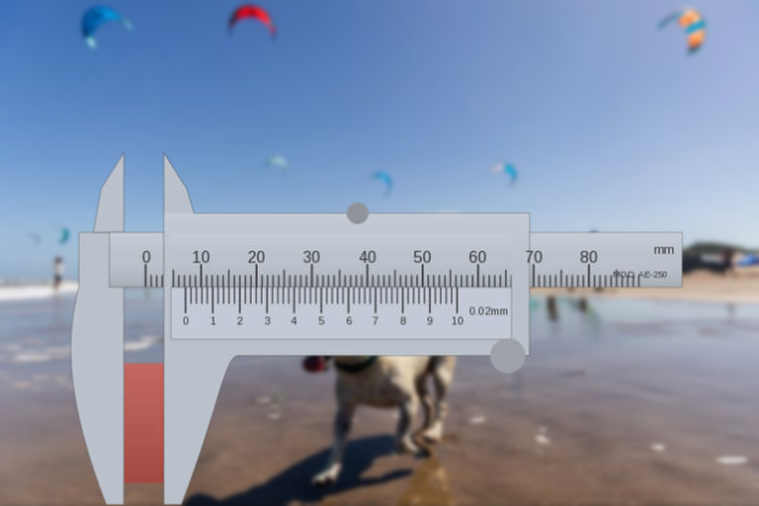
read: **7.2** mm
